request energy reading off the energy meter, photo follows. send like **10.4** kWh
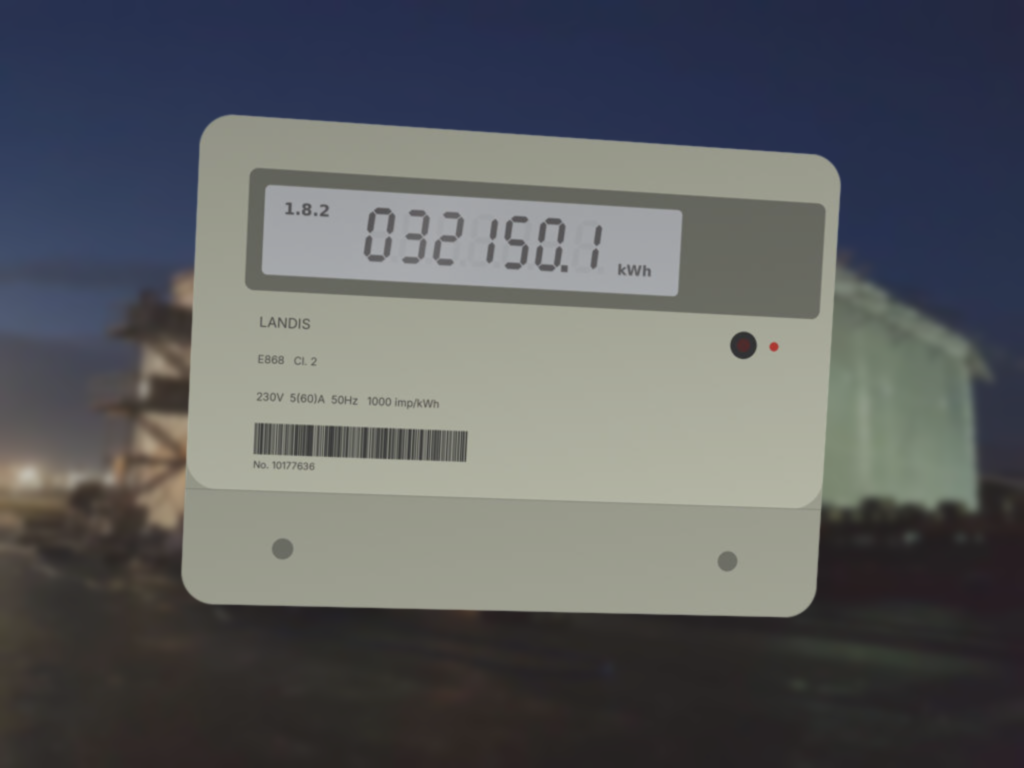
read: **32150.1** kWh
